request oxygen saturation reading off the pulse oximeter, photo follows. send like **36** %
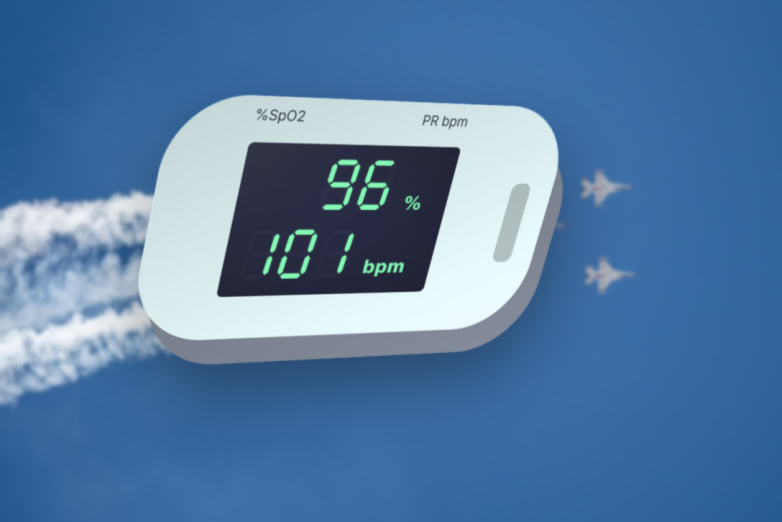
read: **96** %
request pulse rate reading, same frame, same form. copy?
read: **101** bpm
